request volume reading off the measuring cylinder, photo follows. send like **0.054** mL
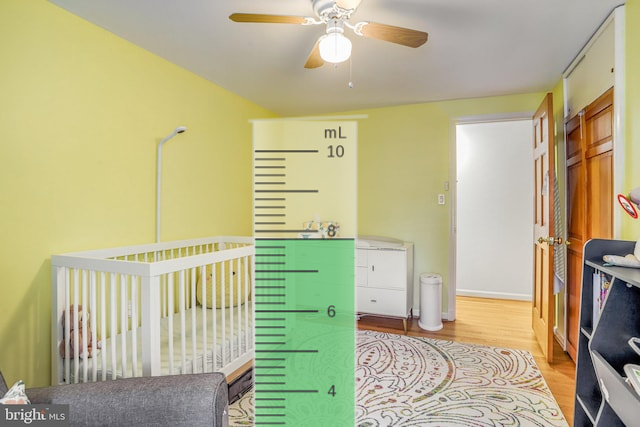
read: **7.8** mL
